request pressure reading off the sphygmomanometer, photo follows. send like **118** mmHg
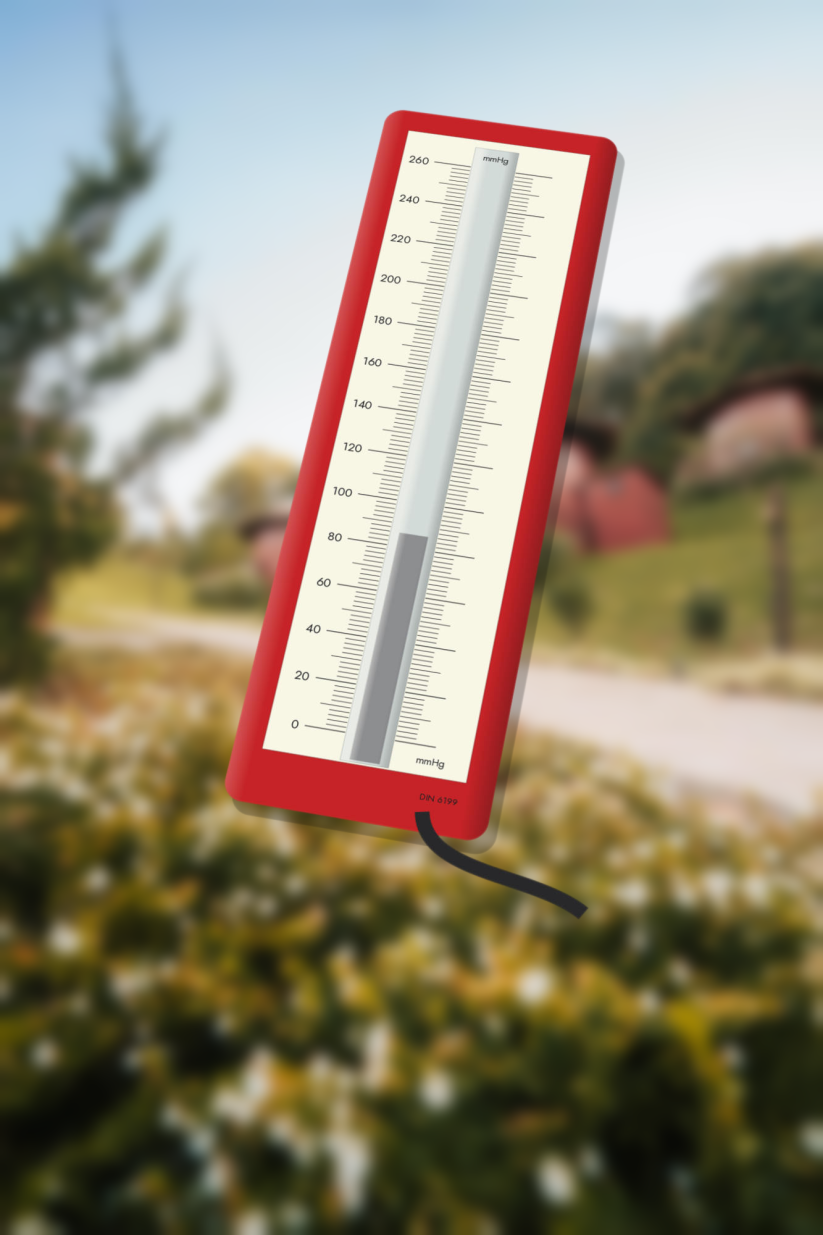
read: **86** mmHg
